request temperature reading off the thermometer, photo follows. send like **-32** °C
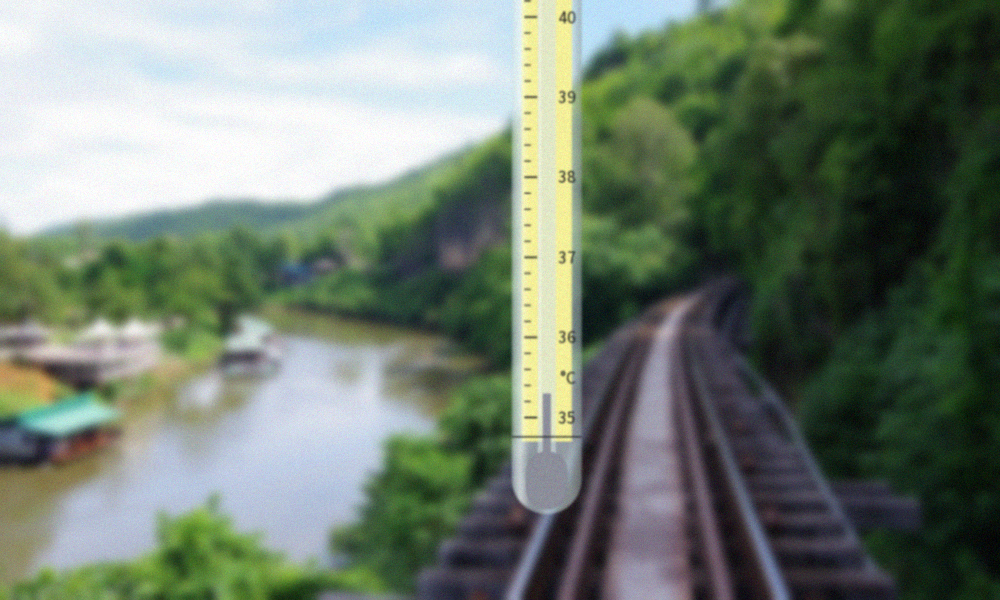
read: **35.3** °C
